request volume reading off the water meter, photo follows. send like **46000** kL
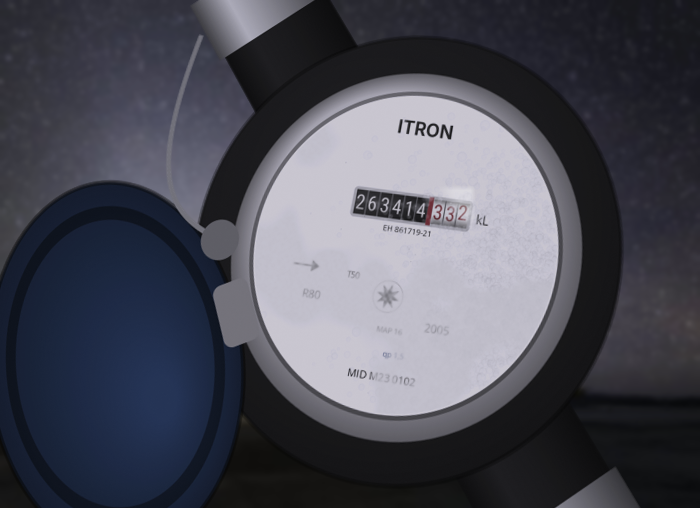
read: **263414.332** kL
